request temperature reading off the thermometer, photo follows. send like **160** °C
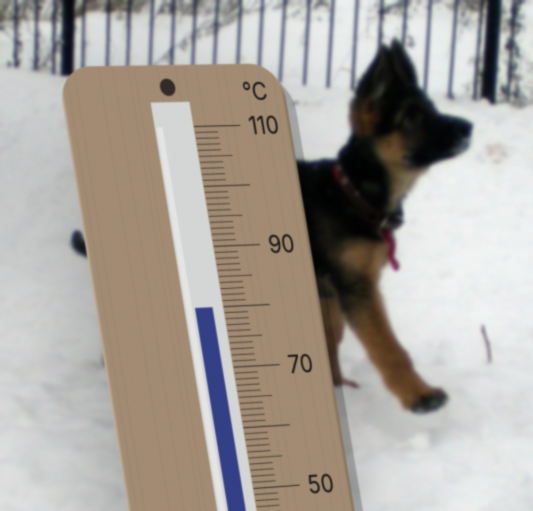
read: **80** °C
